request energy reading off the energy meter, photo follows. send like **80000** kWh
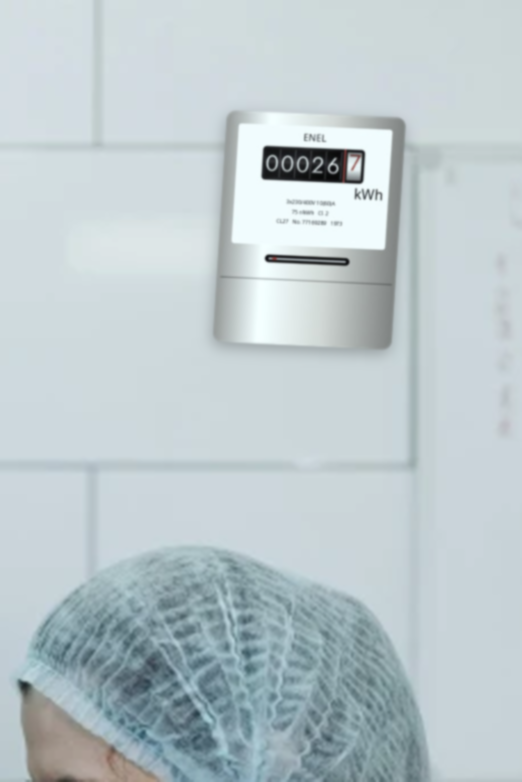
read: **26.7** kWh
